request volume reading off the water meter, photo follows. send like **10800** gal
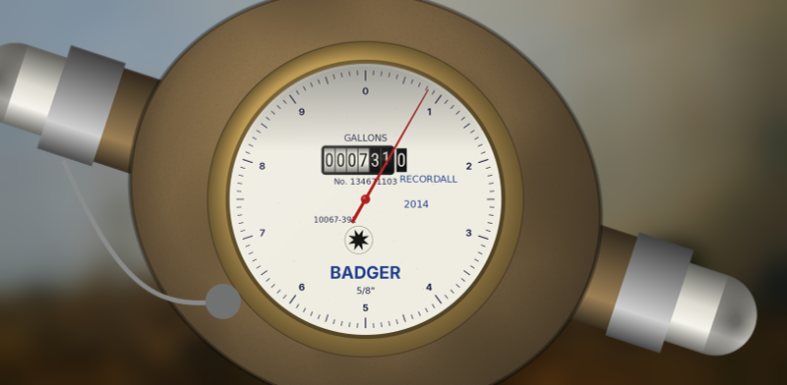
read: **7310.8** gal
